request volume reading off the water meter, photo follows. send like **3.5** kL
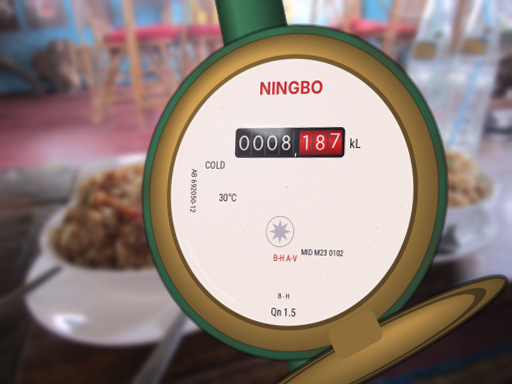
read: **8.187** kL
